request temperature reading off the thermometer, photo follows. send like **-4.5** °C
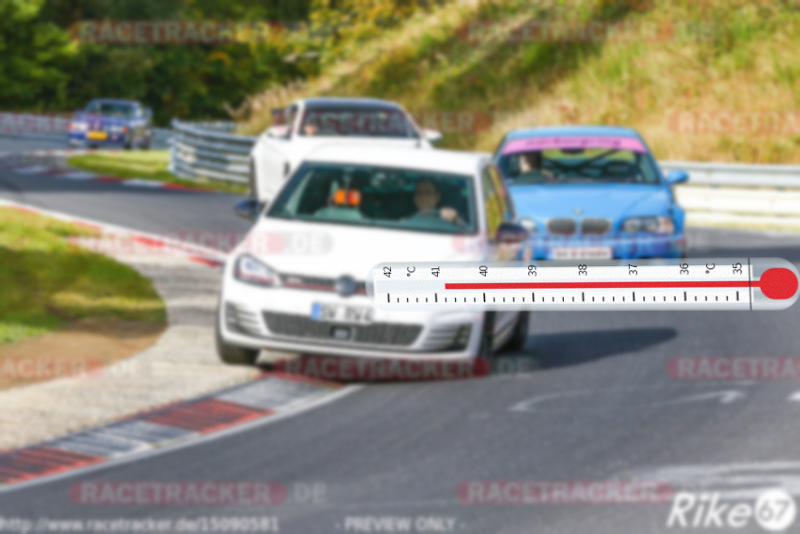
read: **40.8** °C
